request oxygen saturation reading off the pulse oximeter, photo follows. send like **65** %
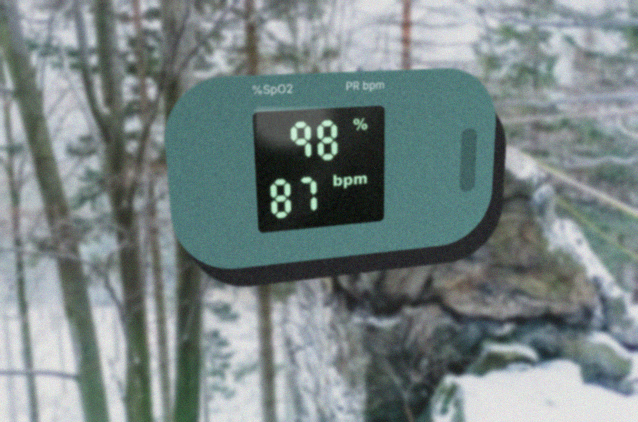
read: **98** %
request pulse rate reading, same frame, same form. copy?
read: **87** bpm
